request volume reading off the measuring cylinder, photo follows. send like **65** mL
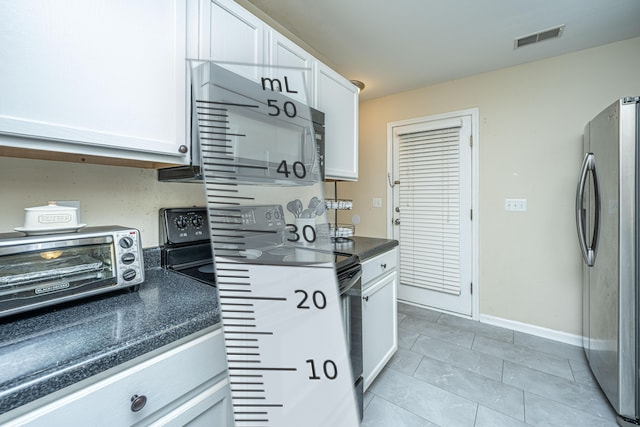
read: **25** mL
